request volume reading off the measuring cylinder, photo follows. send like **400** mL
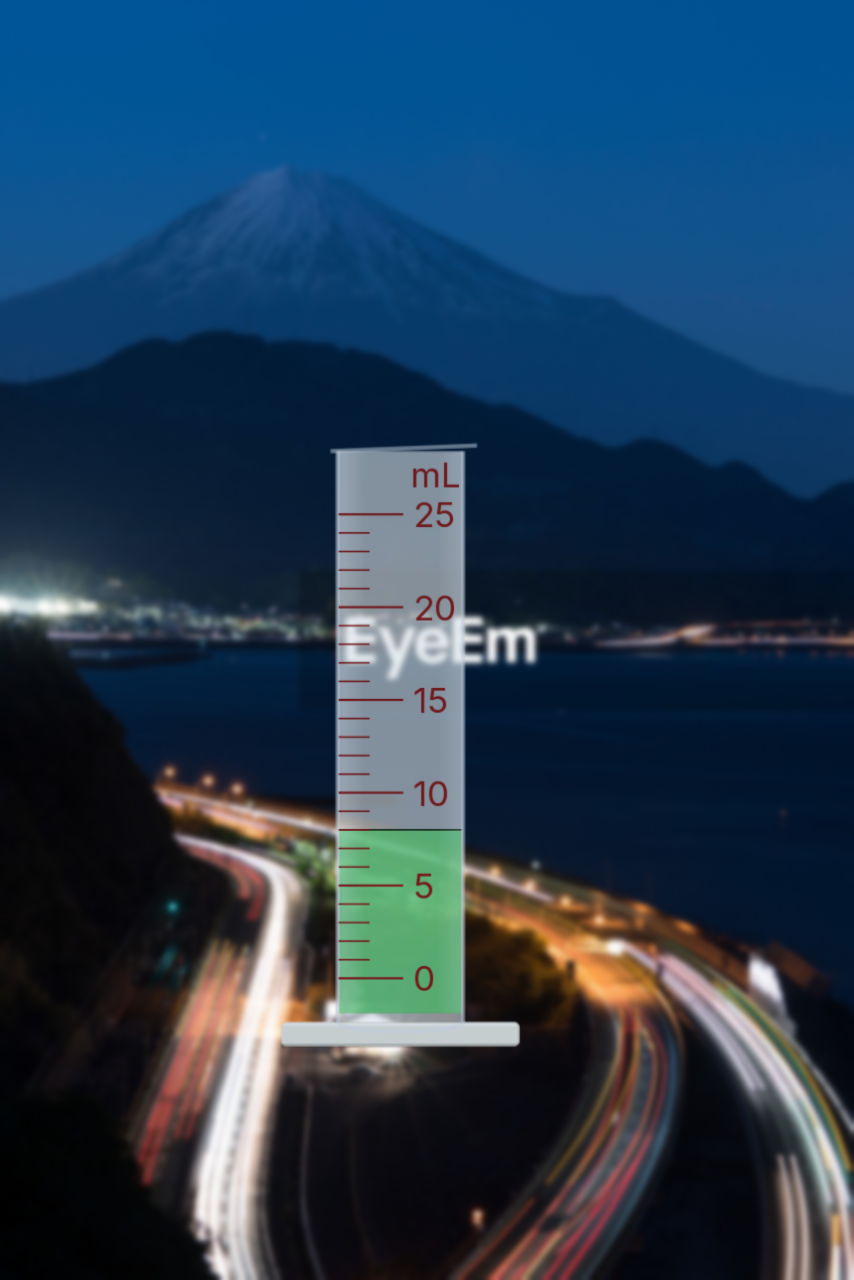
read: **8** mL
